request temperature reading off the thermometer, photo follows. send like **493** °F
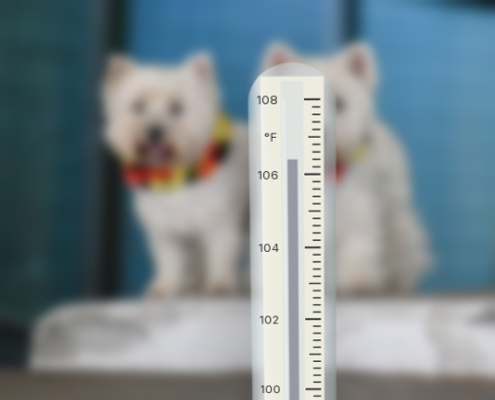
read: **106.4** °F
